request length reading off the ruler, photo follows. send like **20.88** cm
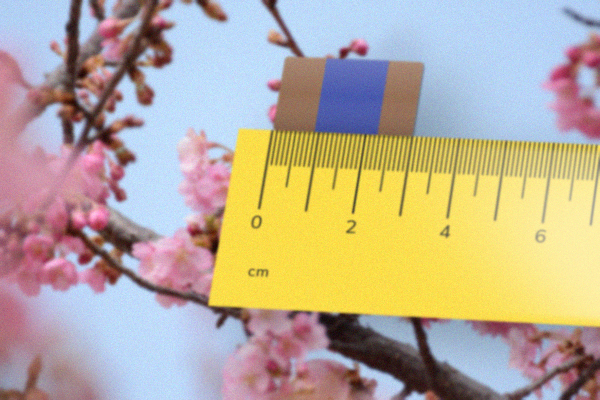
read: **3** cm
